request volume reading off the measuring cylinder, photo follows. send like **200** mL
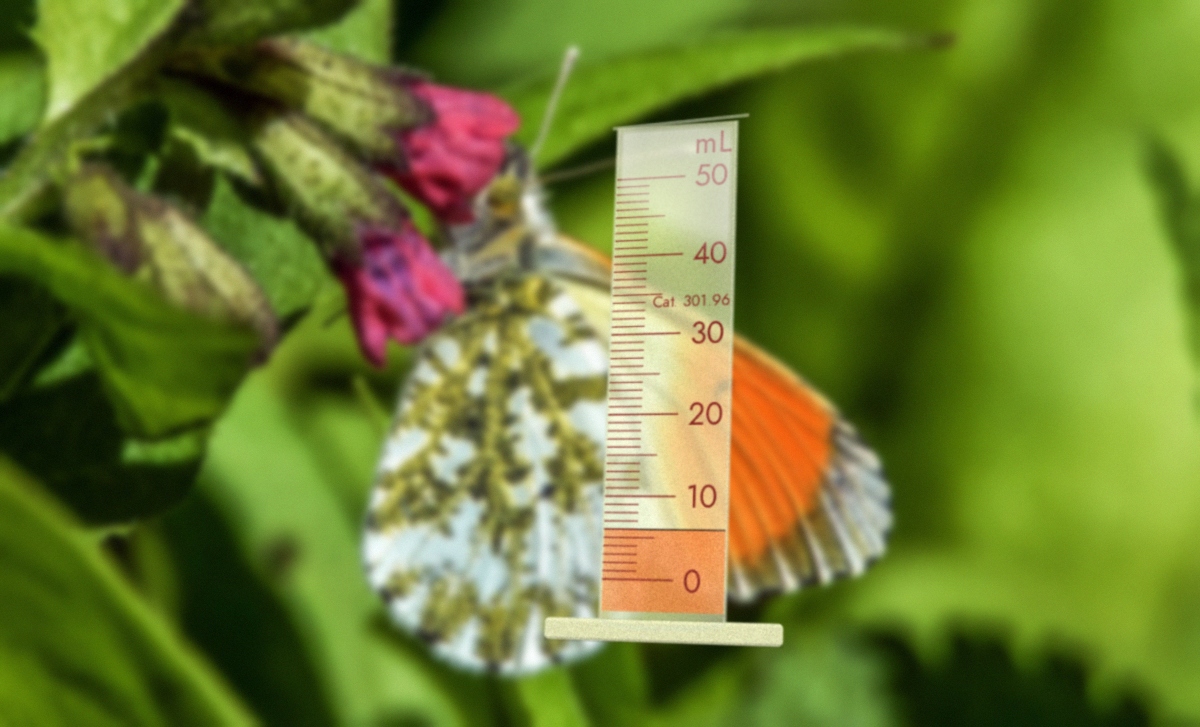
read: **6** mL
